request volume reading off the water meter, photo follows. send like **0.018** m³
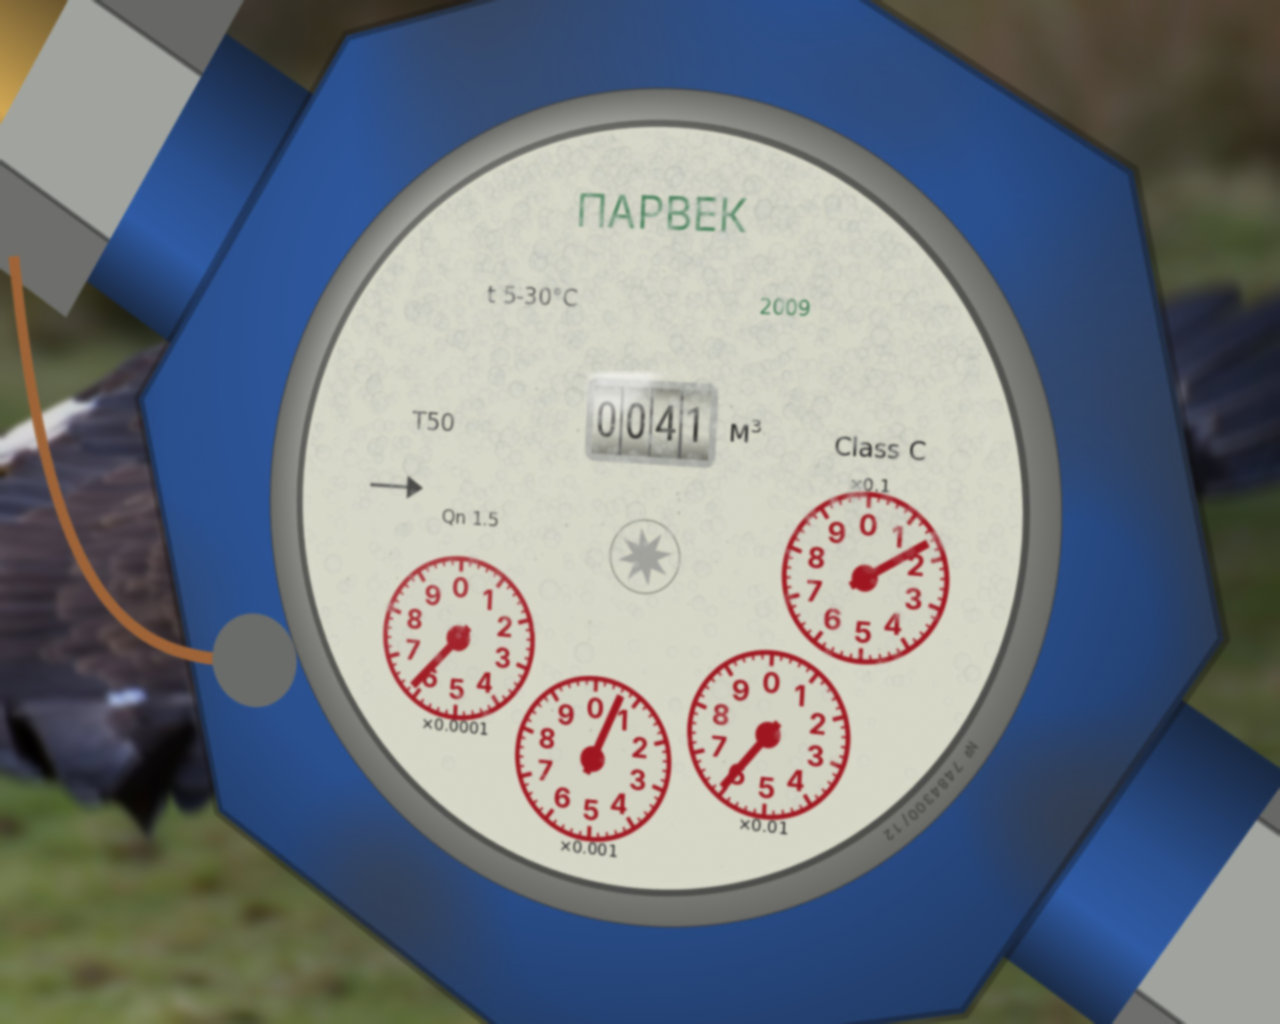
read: **41.1606** m³
